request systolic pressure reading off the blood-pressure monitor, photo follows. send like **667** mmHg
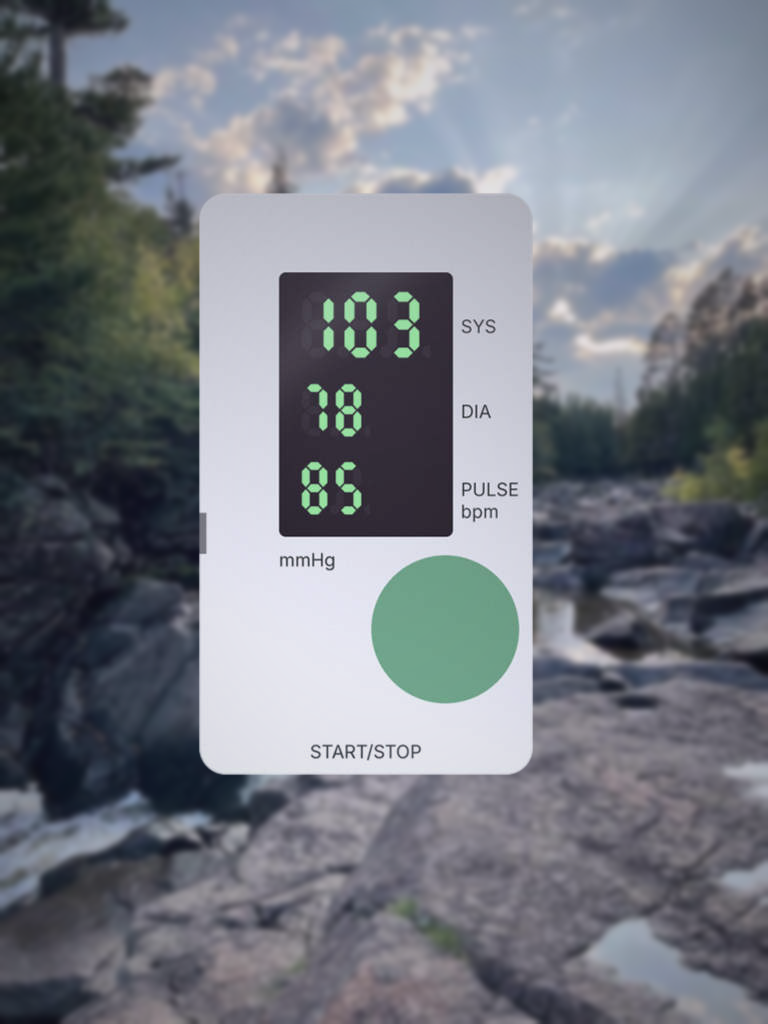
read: **103** mmHg
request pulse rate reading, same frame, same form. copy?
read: **85** bpm
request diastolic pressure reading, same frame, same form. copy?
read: **78** mmHg
